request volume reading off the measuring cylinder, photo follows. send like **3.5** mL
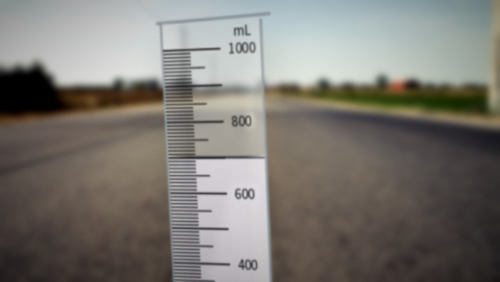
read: **700** mL
